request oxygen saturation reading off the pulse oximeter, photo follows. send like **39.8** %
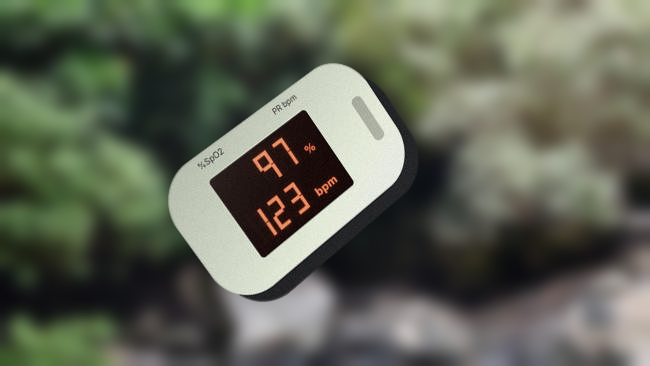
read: **97** %
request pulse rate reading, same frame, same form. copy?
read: **123** bpm
